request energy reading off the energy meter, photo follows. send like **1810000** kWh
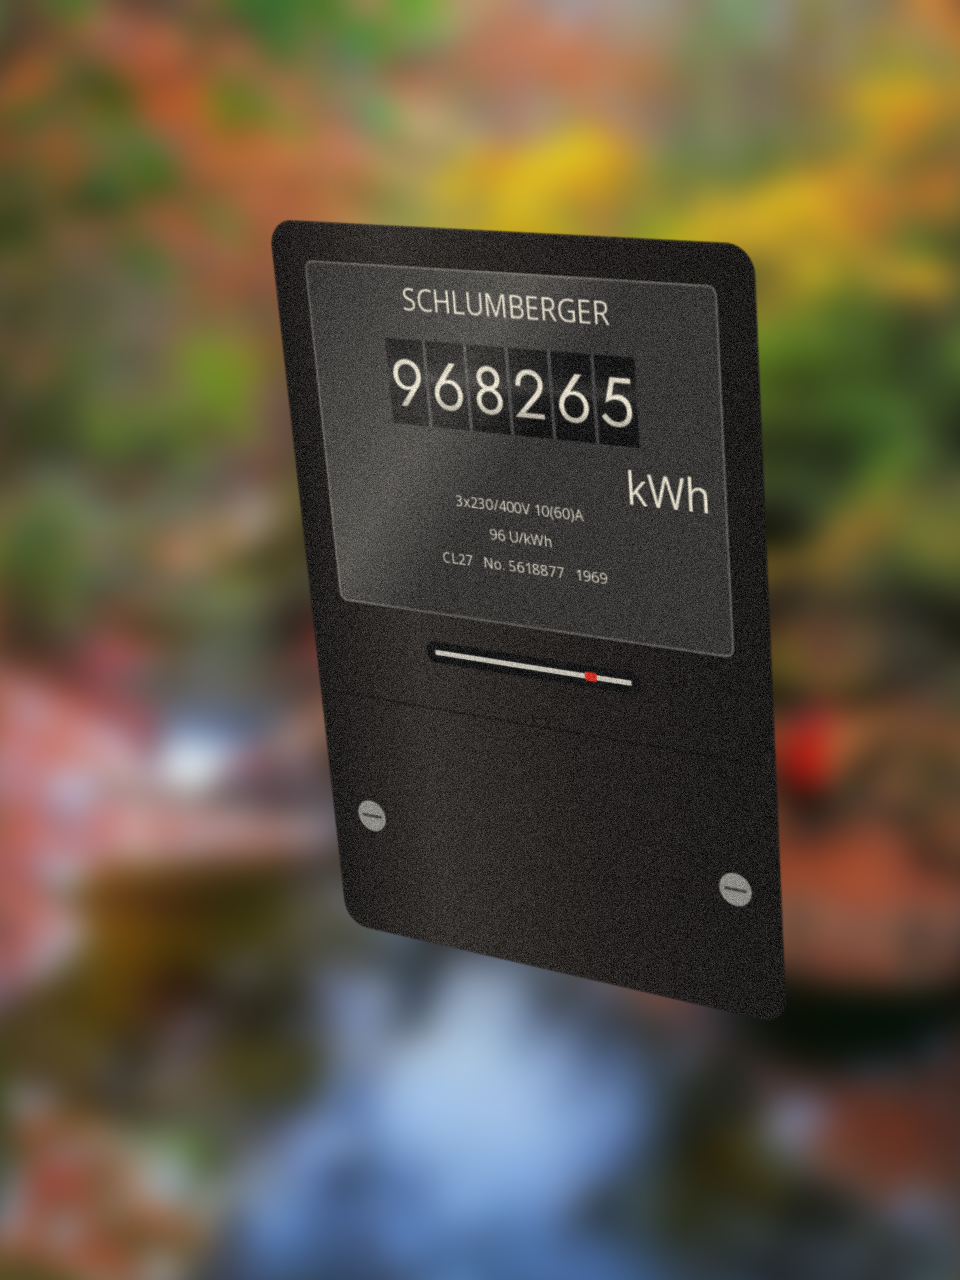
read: **968265** kWh
